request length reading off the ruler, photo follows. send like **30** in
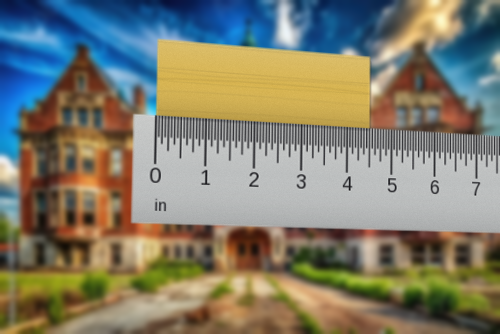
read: **4.5** in
